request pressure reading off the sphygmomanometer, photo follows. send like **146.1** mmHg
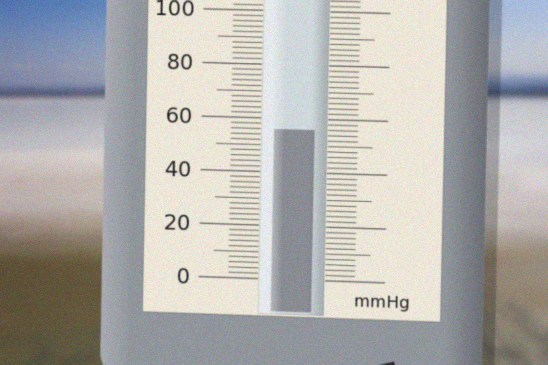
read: **56** mmHg
